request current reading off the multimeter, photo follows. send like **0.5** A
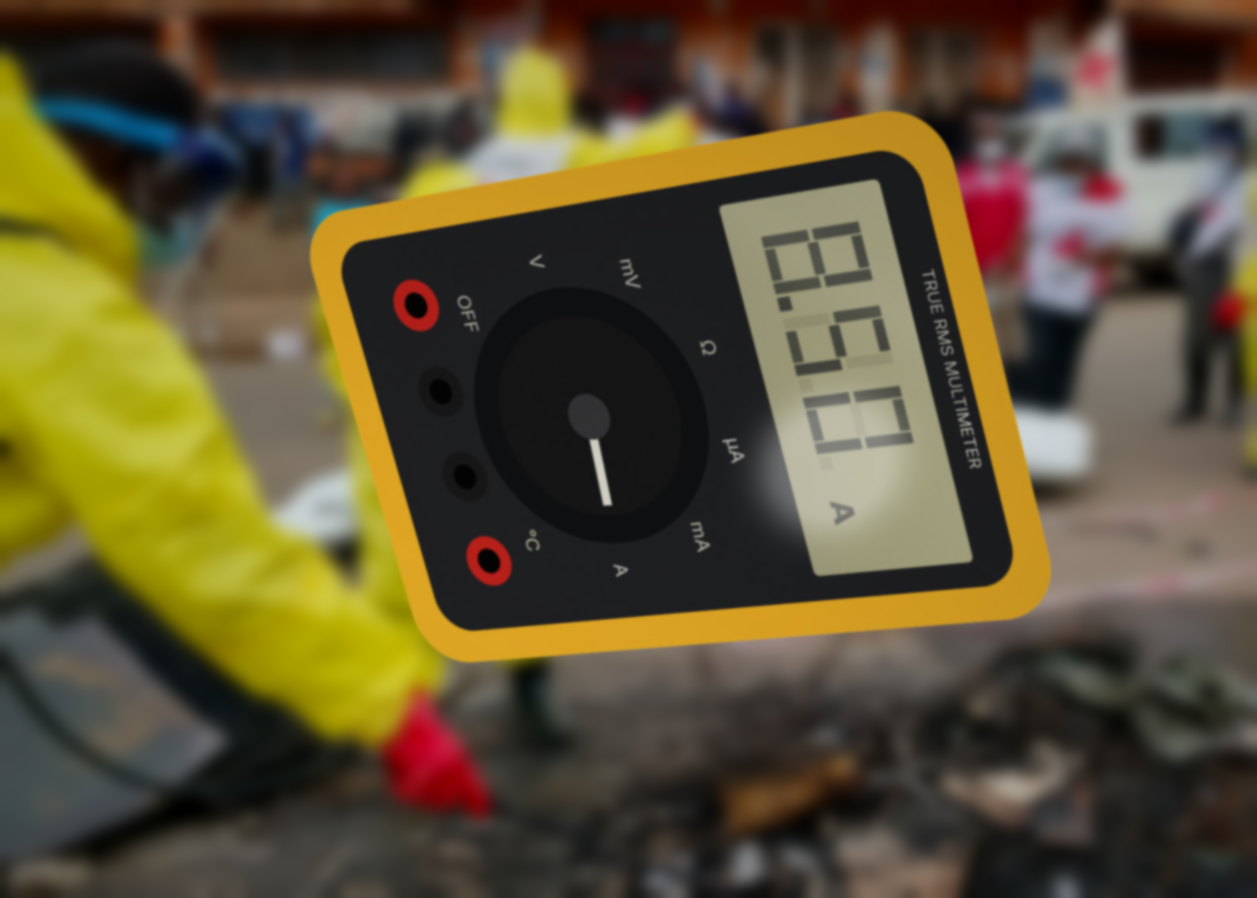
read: **8.50** A
